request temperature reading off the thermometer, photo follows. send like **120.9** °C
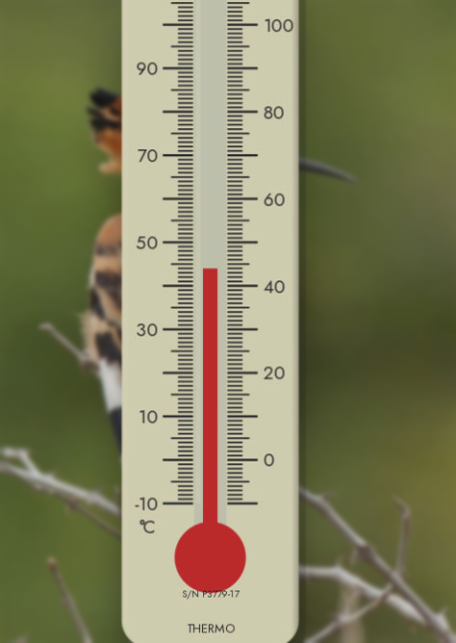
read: **44** °C
